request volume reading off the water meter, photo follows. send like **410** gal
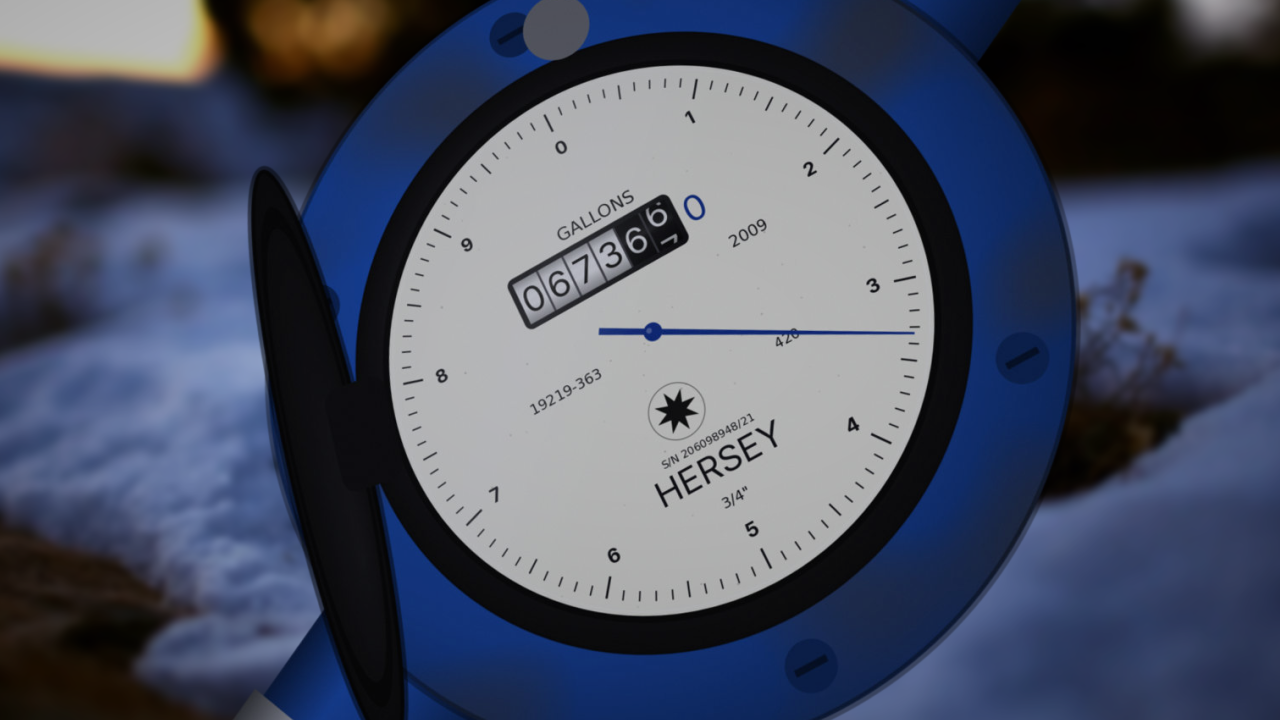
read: **673663.3** gal
